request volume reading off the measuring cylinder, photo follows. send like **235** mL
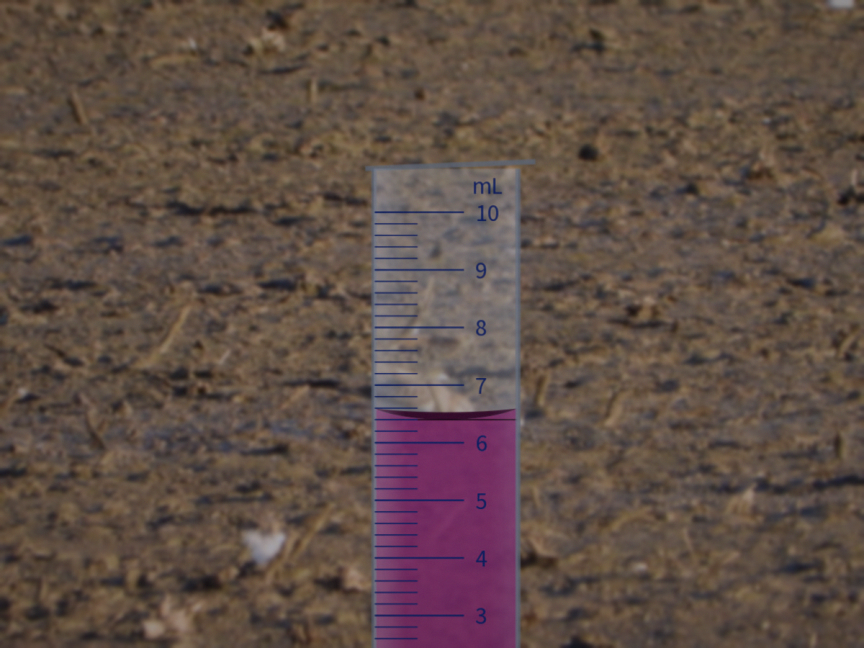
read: **6.4** mL
